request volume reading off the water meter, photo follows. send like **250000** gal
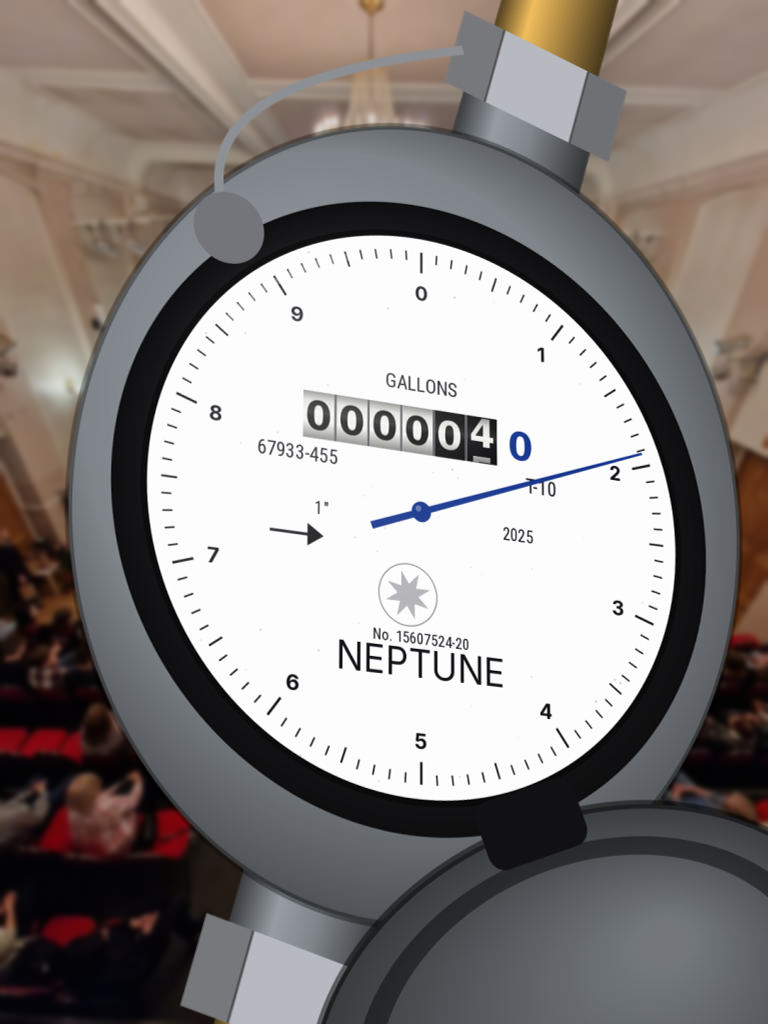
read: **41.9** gal
